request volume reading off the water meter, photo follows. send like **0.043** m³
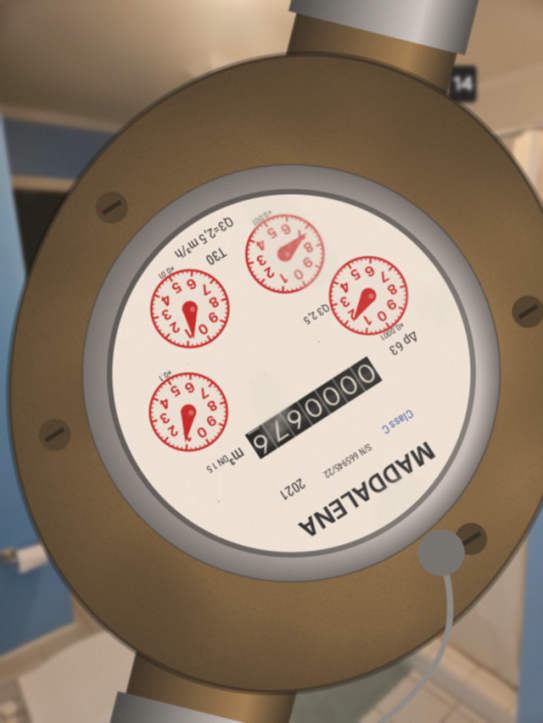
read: **676.1071** m³
